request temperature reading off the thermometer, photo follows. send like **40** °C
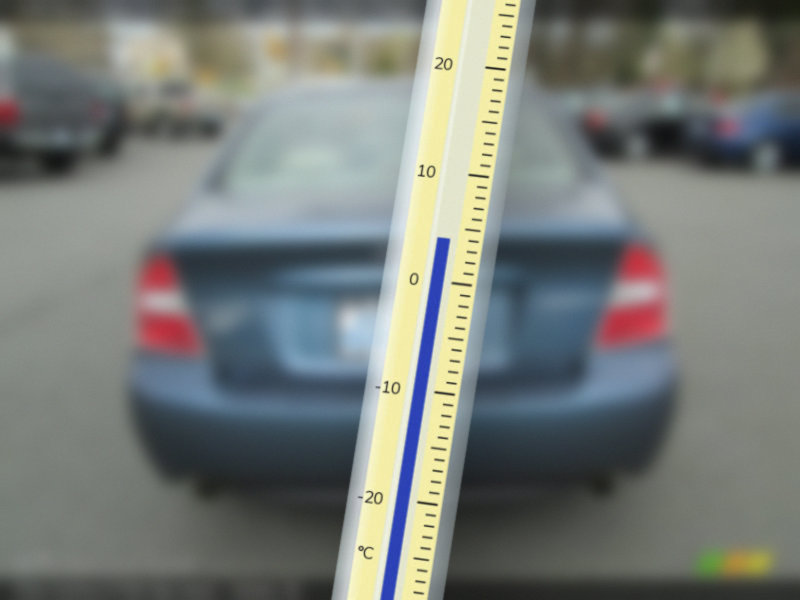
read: **4** °C
